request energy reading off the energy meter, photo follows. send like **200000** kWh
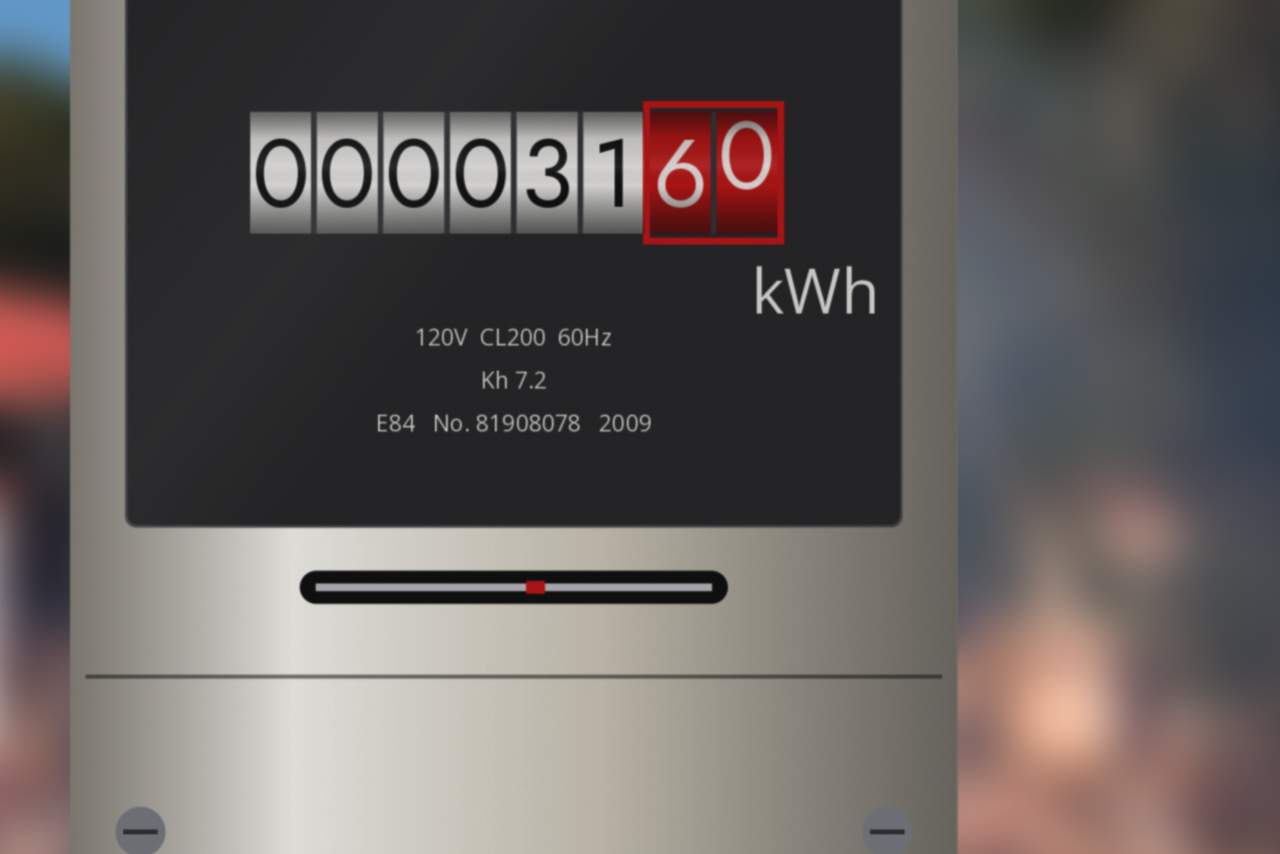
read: **31.60** kWh
